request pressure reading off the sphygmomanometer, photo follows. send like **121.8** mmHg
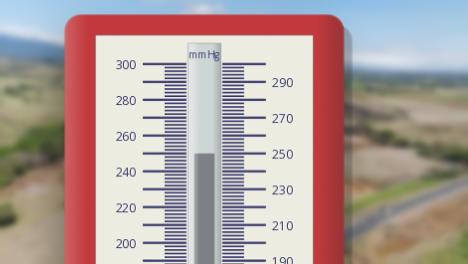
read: **250** mmHg
